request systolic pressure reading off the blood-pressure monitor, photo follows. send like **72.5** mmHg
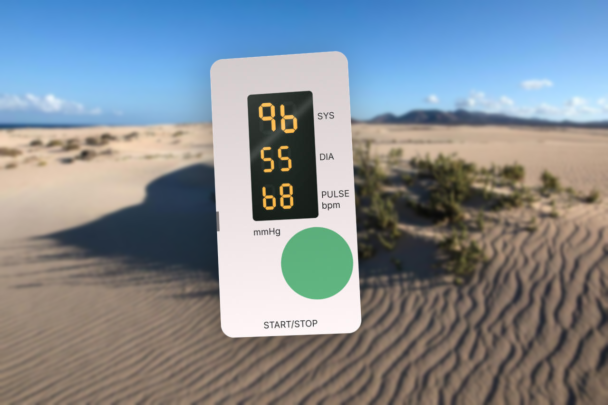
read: **96** mmHg
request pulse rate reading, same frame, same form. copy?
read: **68** bpm
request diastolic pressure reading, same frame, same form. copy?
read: **55** mmHg
